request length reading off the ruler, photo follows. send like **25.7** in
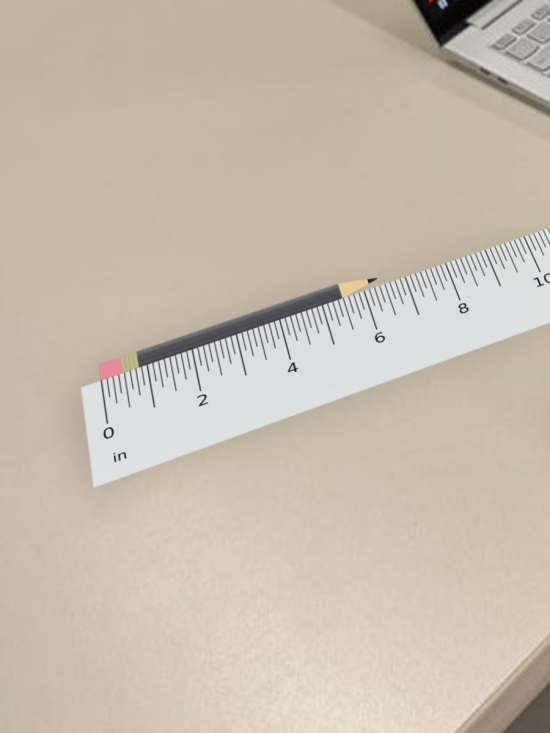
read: **6.375** in
